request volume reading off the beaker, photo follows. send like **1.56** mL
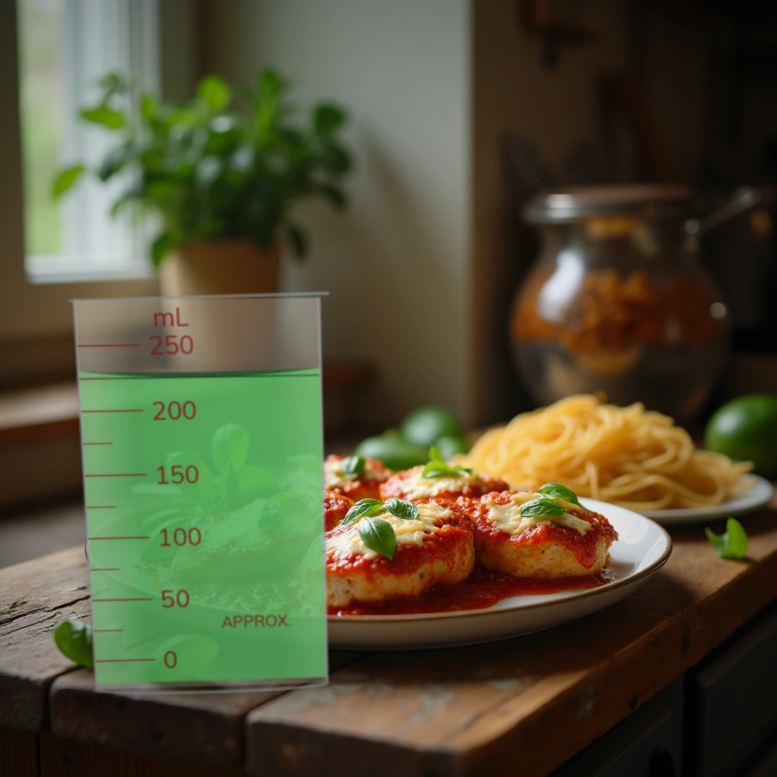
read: **225** mL
